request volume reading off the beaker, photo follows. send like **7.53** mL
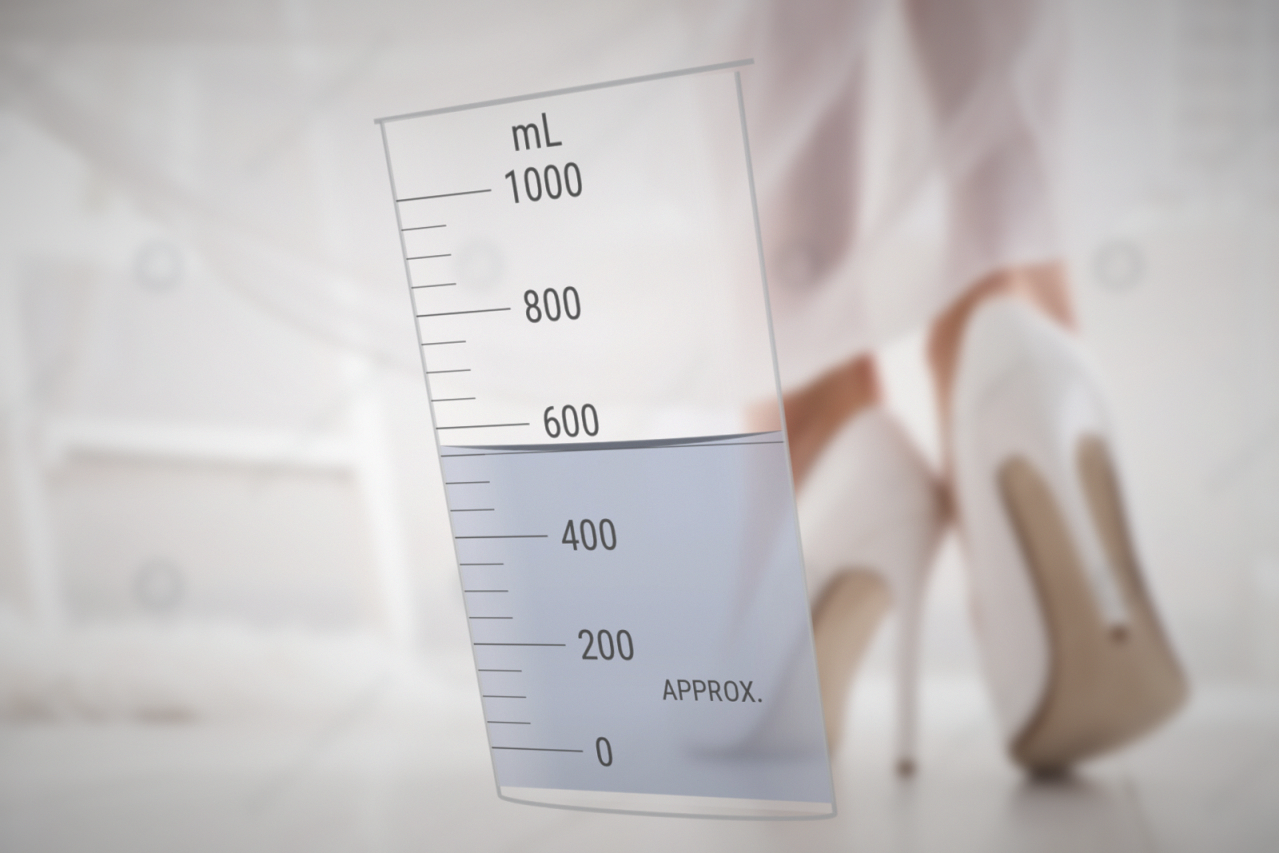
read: **550** mL
